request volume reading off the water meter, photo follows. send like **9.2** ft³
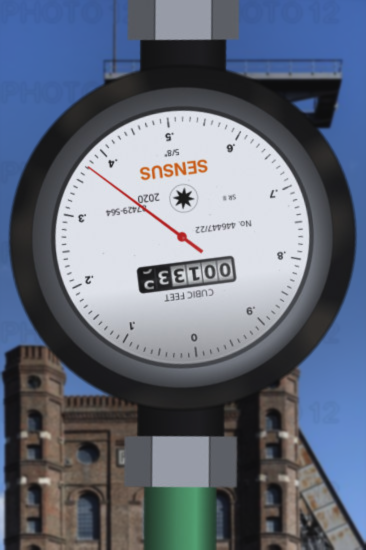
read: **1335.37** ft³
